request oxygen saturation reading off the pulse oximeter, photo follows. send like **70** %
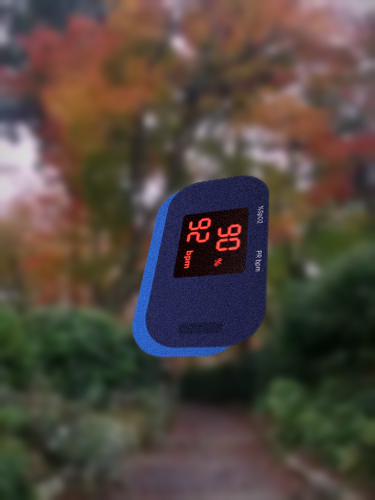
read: **90** %
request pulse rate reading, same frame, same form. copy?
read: **92** bpm
